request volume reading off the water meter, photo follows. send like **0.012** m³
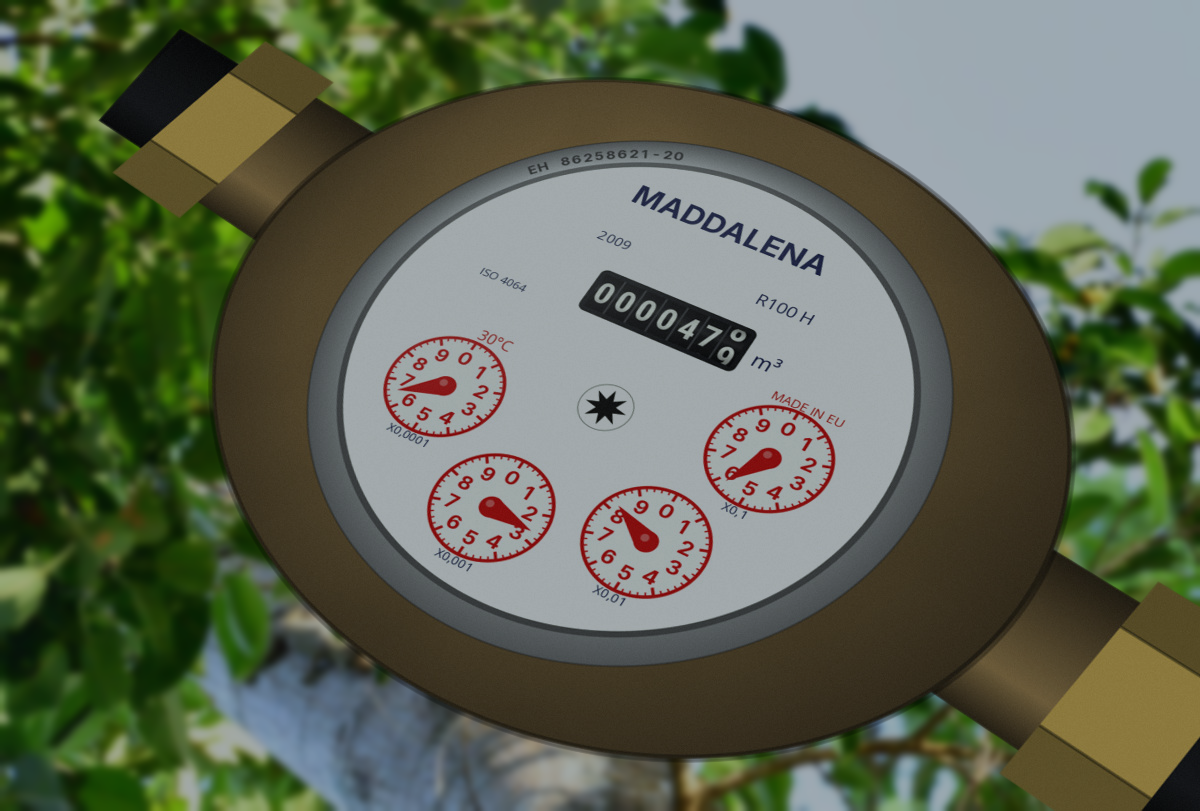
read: **478.5826** m³
